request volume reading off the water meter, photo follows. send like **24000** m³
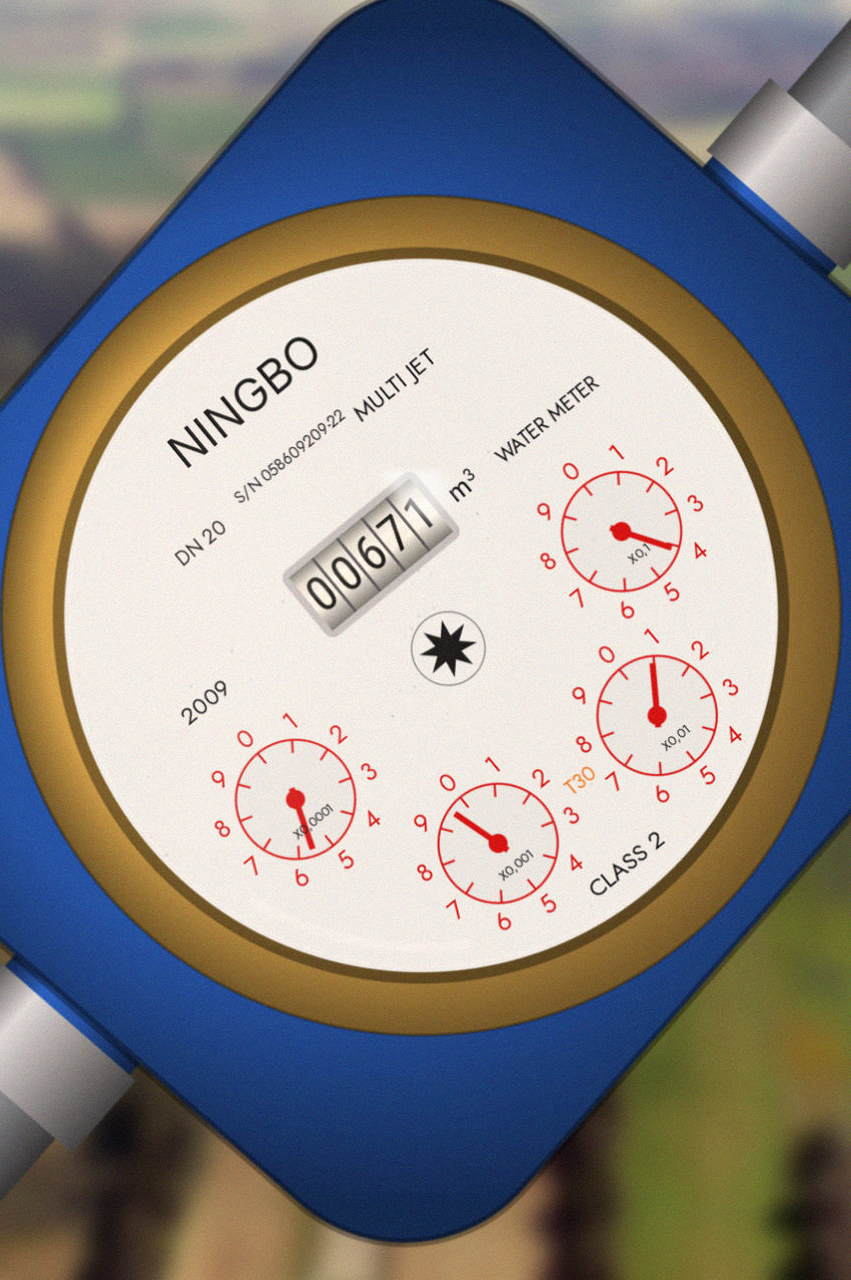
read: **671.4095** m³
